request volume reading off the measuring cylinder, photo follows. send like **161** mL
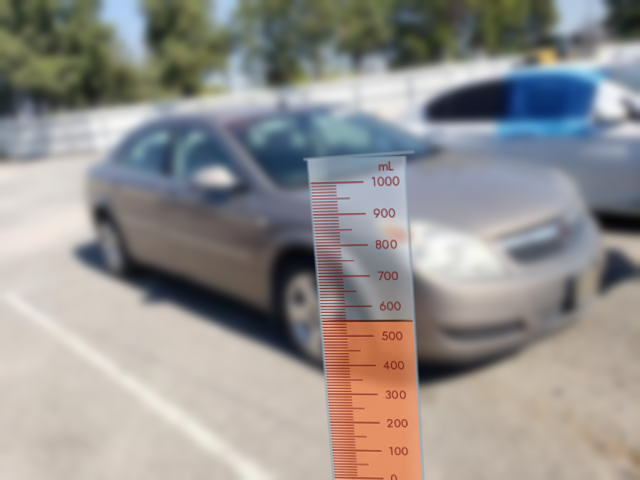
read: **550** mL
